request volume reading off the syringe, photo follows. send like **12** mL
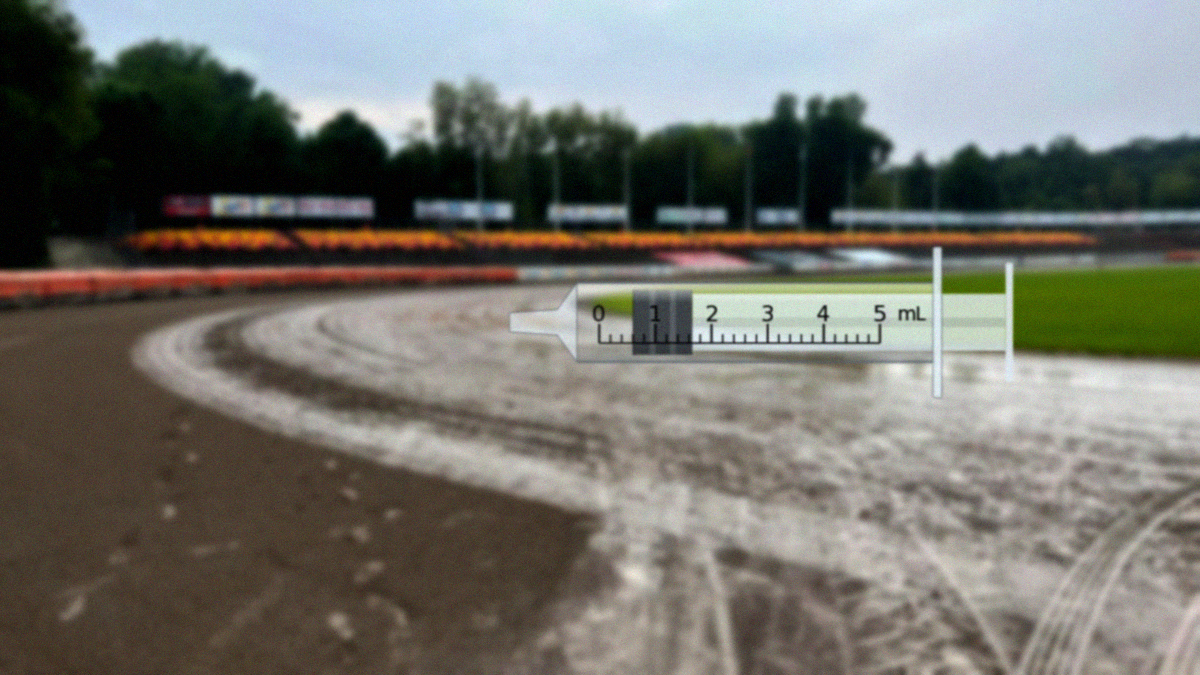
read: **0.6** mL
